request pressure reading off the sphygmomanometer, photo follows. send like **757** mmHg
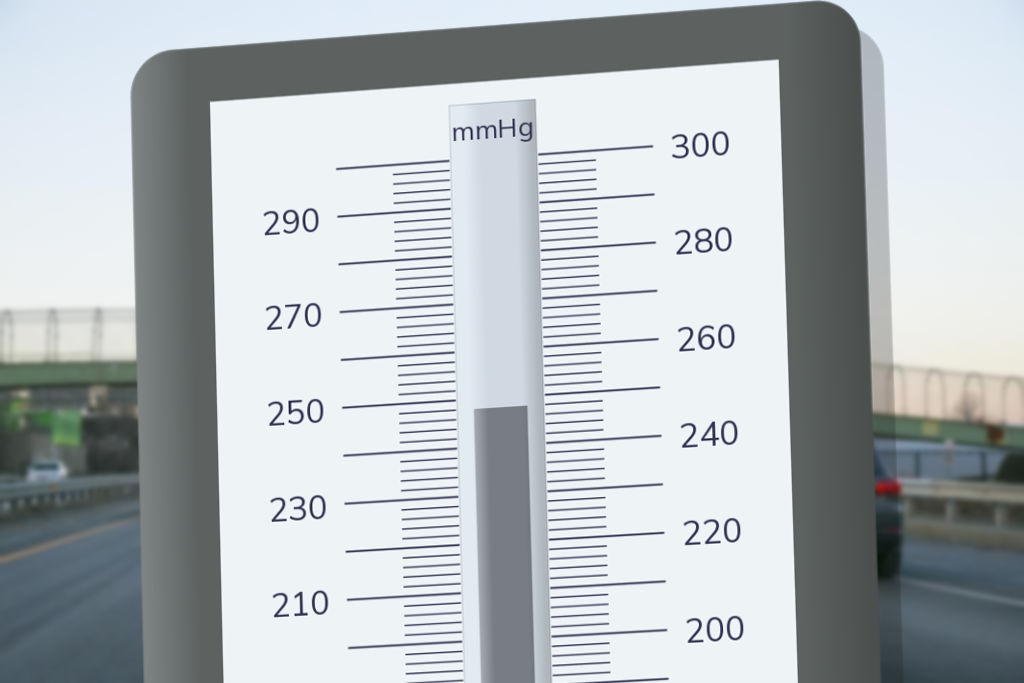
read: **248** mmHg
